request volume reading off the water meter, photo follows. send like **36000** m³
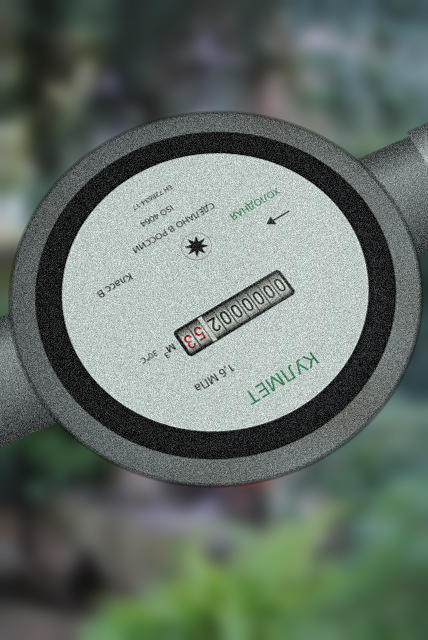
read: **2.53** m³
